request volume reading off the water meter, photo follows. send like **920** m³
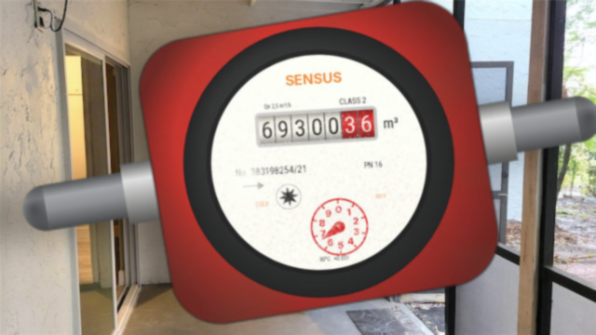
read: **69300.366** m³
